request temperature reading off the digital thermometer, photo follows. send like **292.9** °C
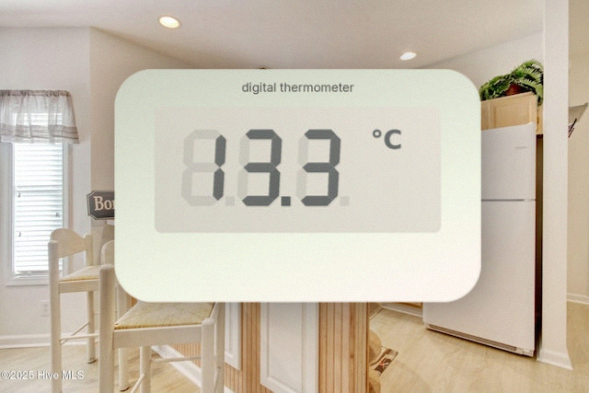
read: **13.3** °C
